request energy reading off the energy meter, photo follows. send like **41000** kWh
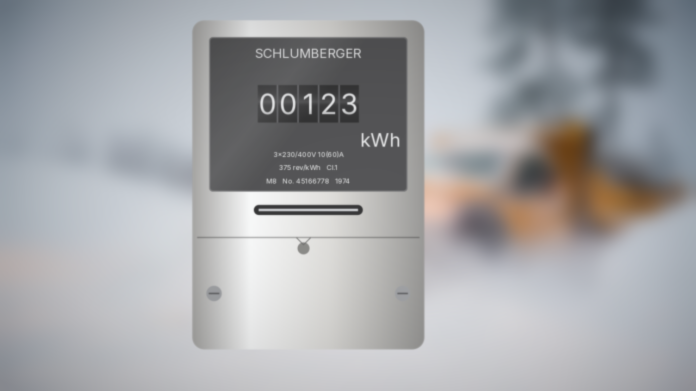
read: **123** kWh
